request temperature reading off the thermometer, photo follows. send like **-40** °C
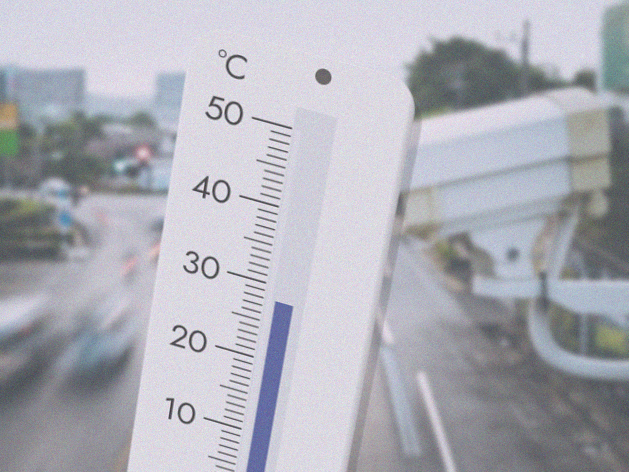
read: **28** °C
